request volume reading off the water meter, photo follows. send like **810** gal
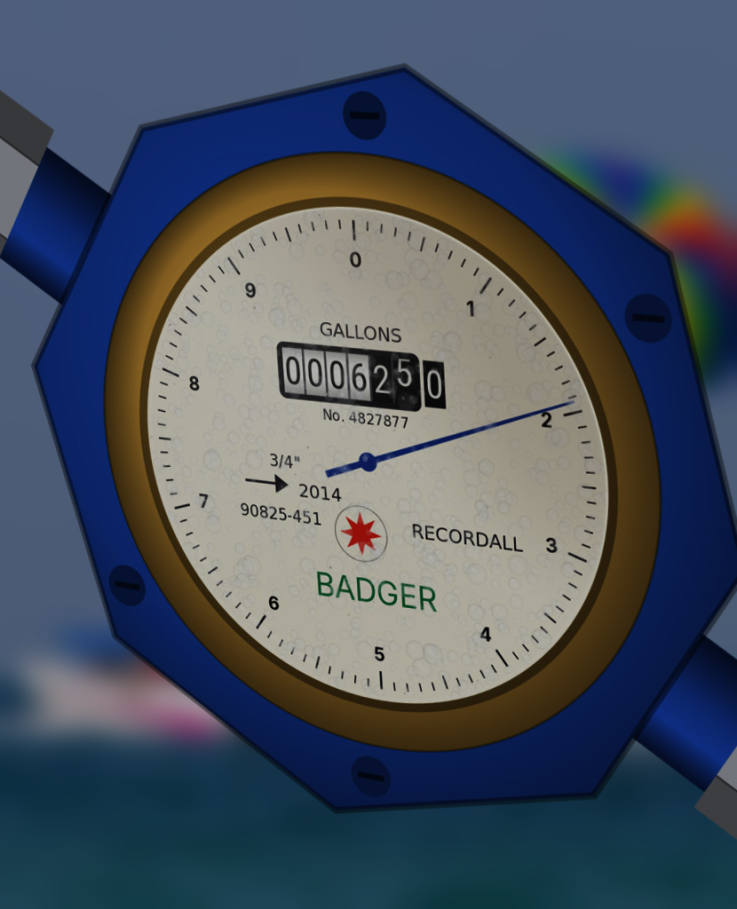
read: **6251.9** gal
